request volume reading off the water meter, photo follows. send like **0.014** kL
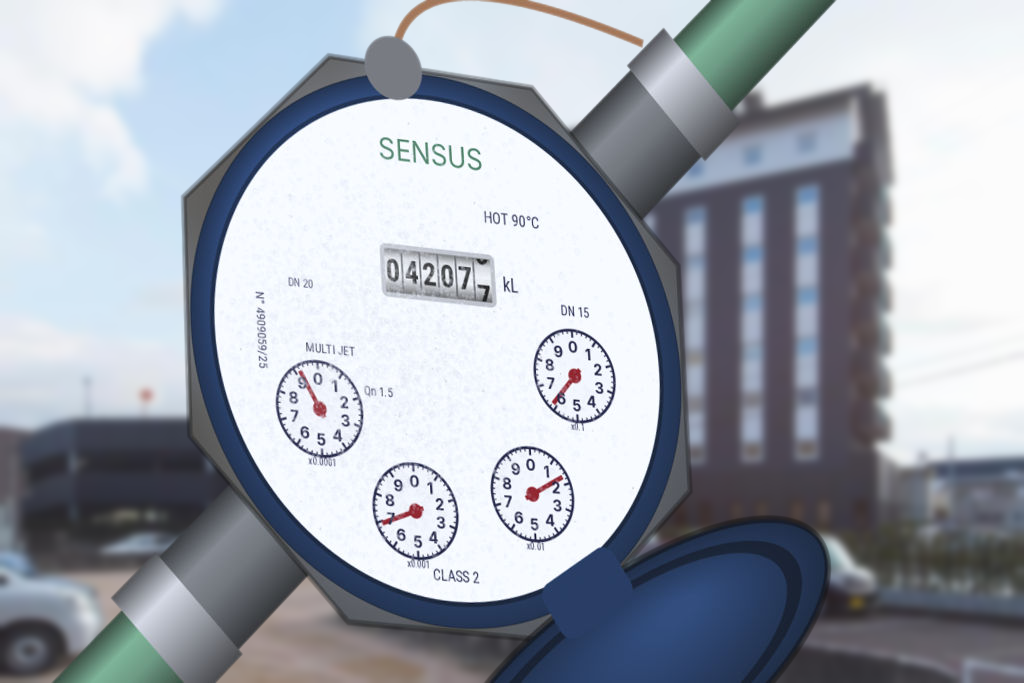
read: **42076.6169** kL
